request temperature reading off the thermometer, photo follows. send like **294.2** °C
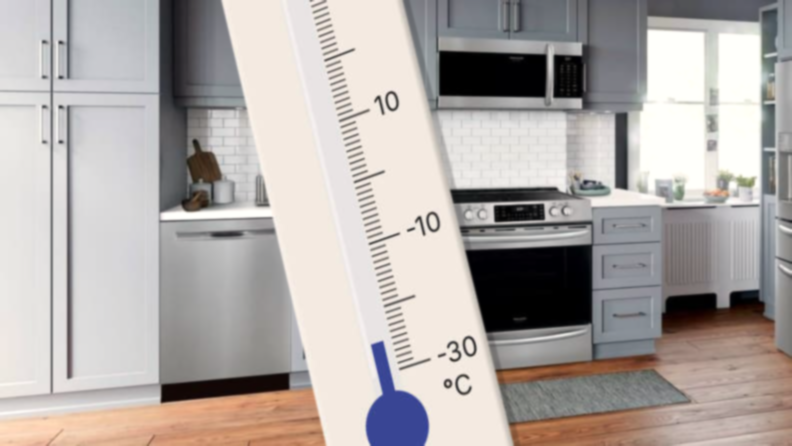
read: **-25** °C
